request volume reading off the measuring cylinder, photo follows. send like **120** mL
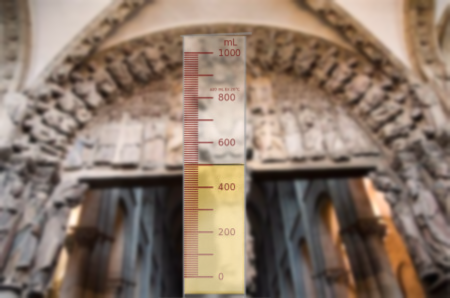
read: **500** mL
